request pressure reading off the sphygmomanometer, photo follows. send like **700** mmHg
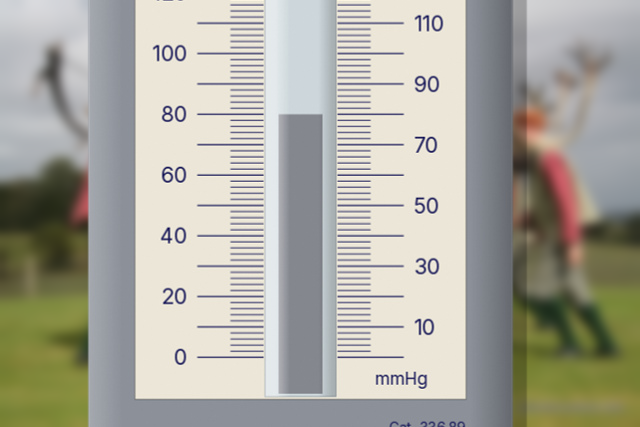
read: **80** mmHg
